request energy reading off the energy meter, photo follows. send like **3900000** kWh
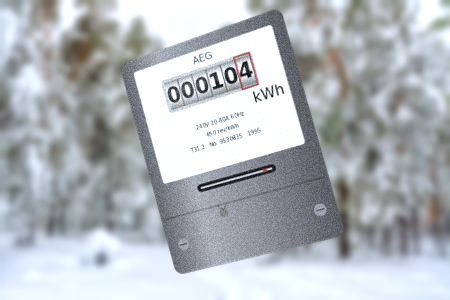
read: **10.4** kWh
